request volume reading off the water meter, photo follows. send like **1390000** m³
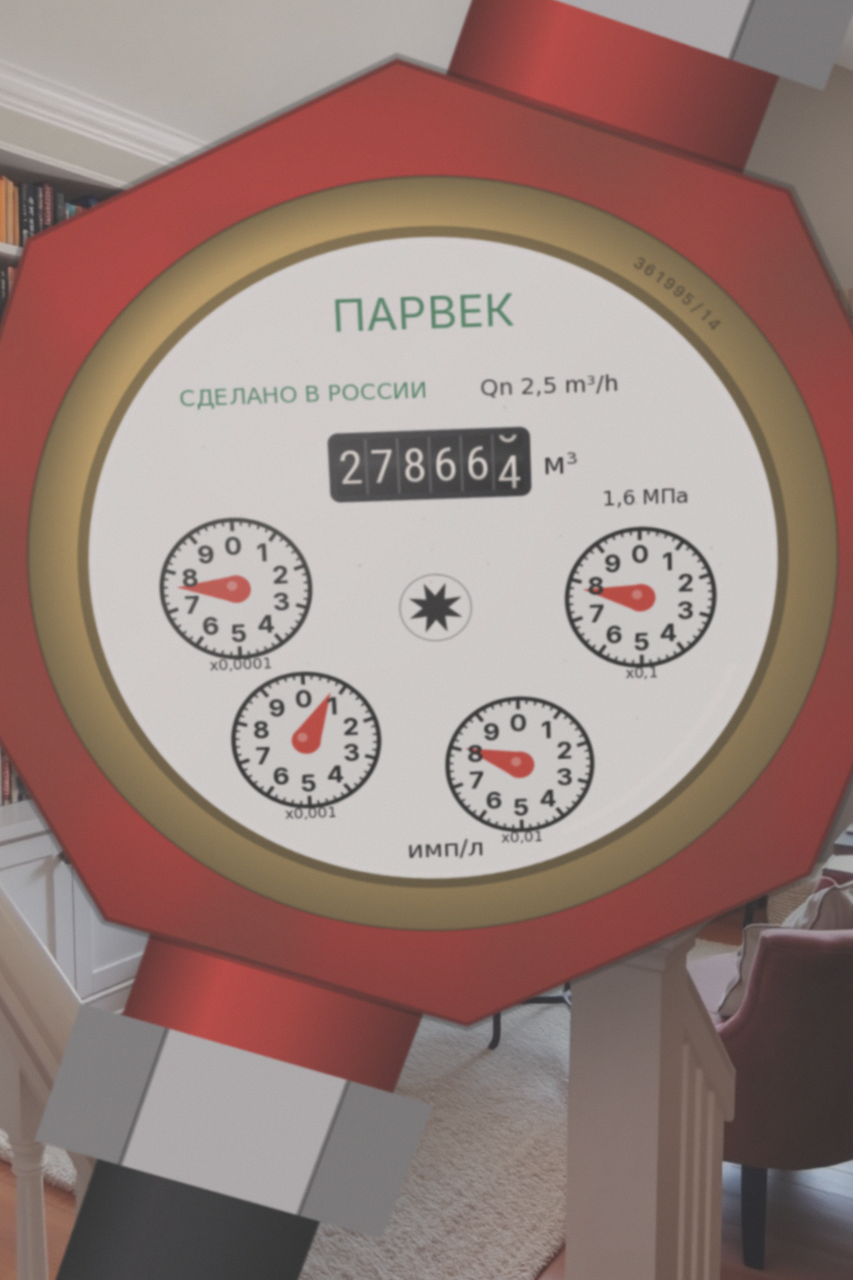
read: **278663.7807** m³
